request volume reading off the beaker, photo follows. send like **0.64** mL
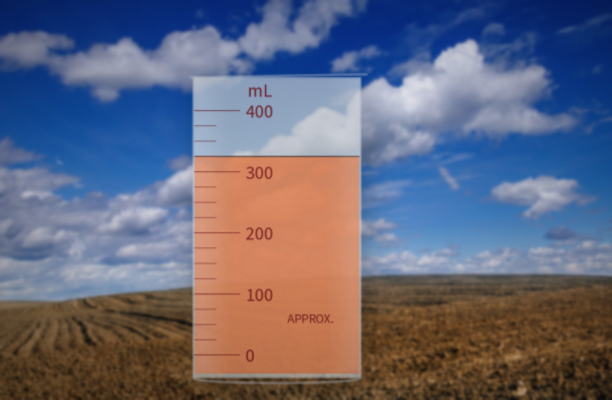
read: **325** mL
